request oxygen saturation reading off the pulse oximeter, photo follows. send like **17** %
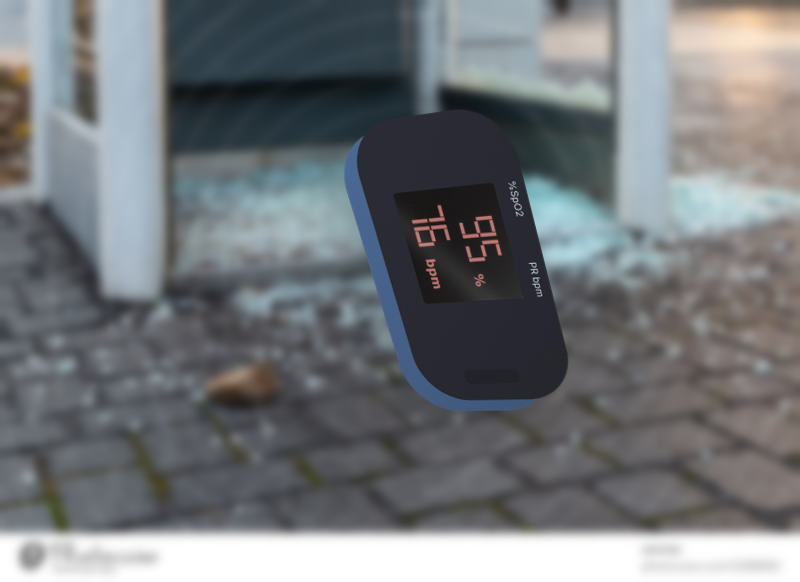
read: **95** %
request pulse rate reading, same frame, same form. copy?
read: **76** bpm
